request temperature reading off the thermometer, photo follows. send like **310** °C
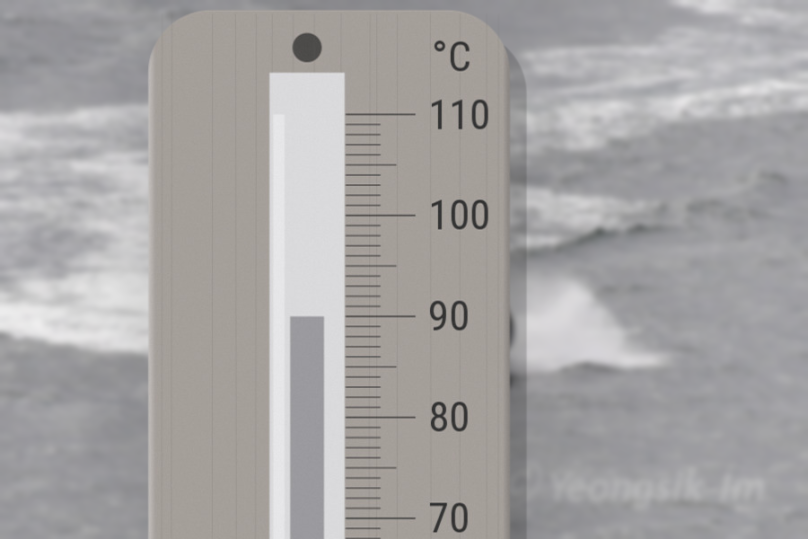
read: **90** °C
